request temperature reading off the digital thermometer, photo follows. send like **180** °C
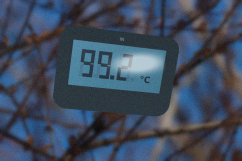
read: **99.2** °C
